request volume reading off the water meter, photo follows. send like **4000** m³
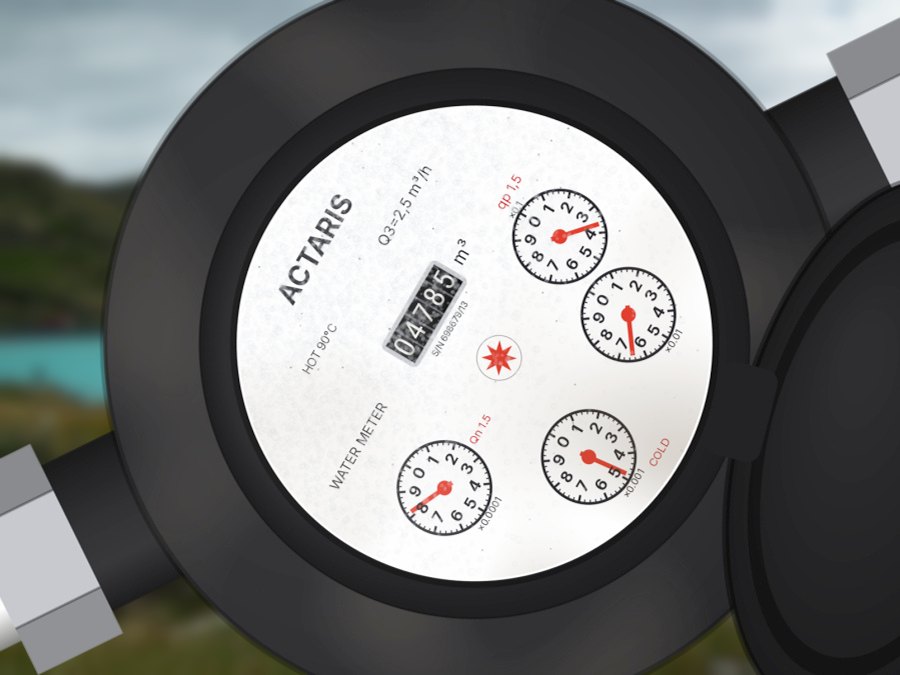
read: **4785.3648** m³
